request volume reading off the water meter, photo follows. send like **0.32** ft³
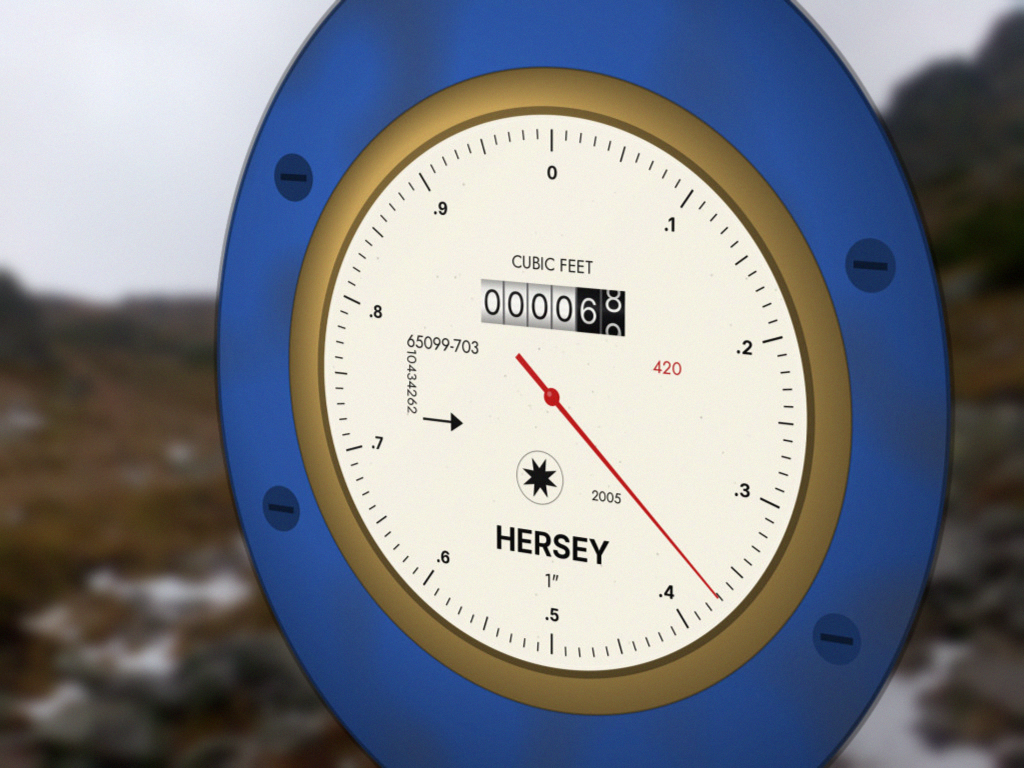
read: **68.37** ft³
